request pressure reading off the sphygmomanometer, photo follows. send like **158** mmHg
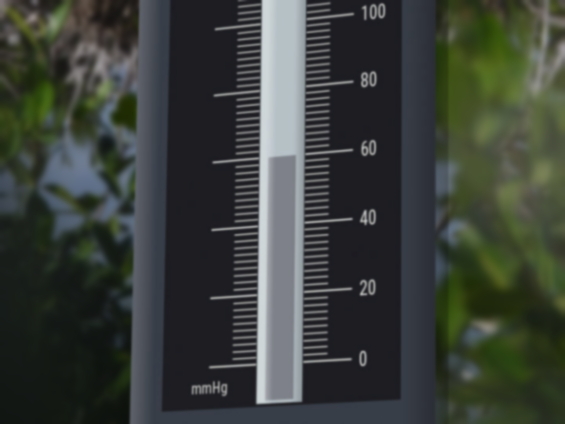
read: **60** mmHg
